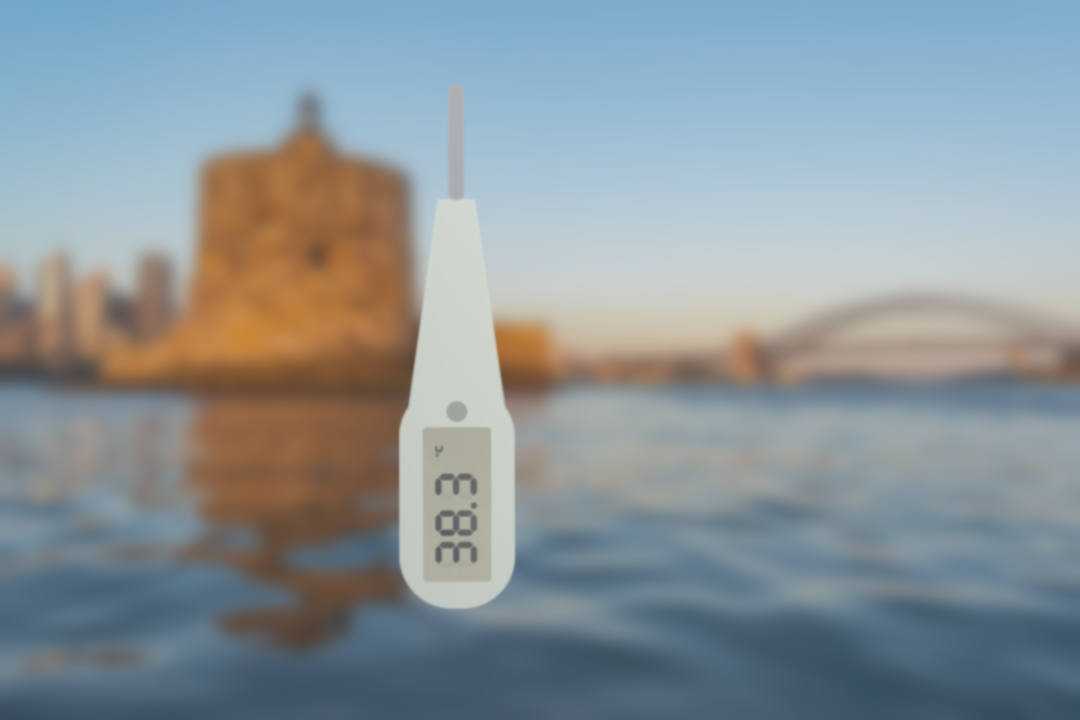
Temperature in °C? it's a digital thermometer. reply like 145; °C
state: 38.3; °C
